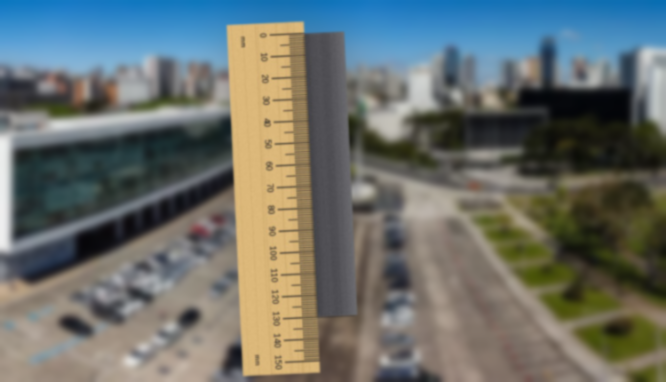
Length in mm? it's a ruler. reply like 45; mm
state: 130; mm
